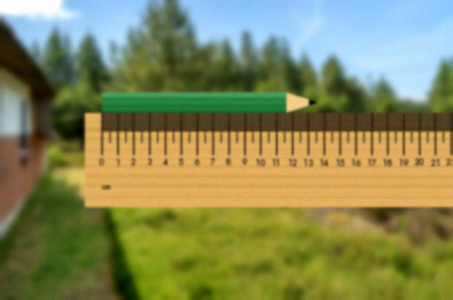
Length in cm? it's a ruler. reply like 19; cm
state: 13.5; cm
